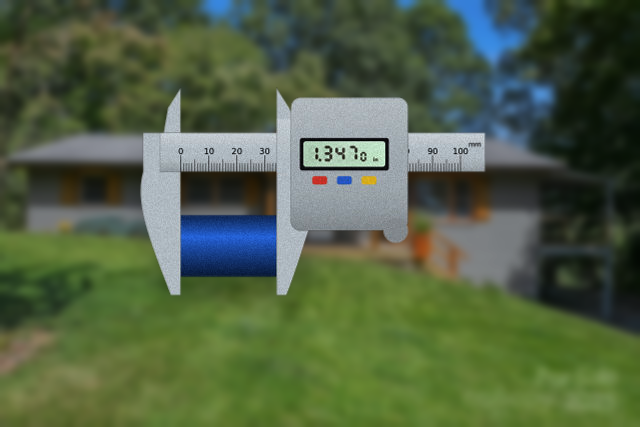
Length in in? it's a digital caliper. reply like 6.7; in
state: 1.3470; in
